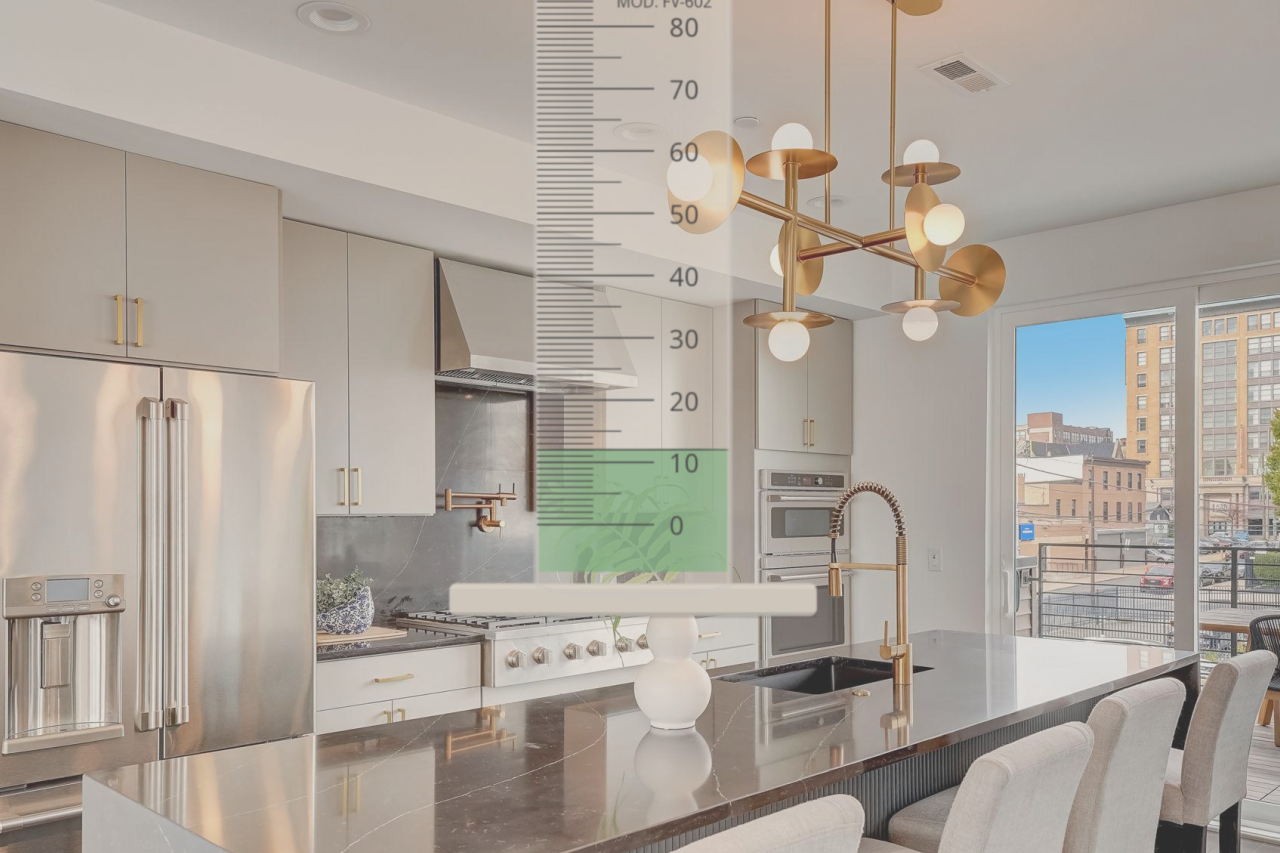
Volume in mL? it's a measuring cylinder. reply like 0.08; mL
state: 12; mL
